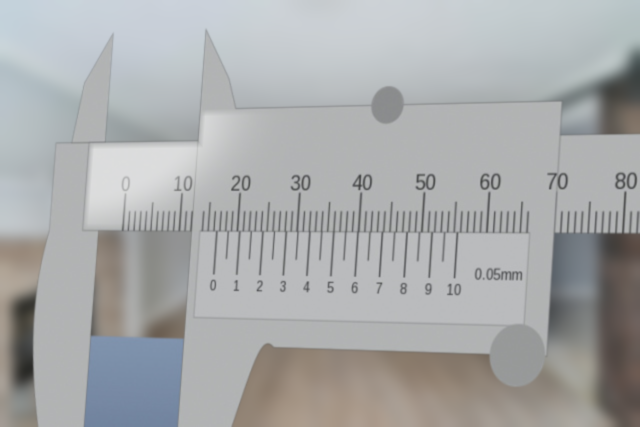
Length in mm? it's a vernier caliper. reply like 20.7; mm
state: 16.5; mm
